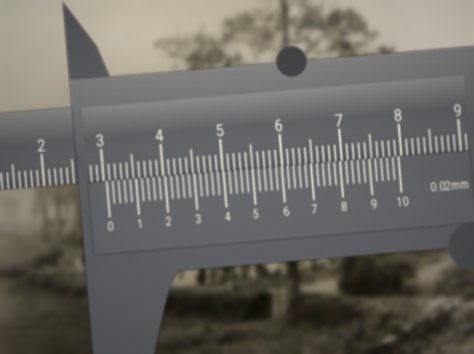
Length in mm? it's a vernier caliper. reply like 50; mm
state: 30.5; mm
